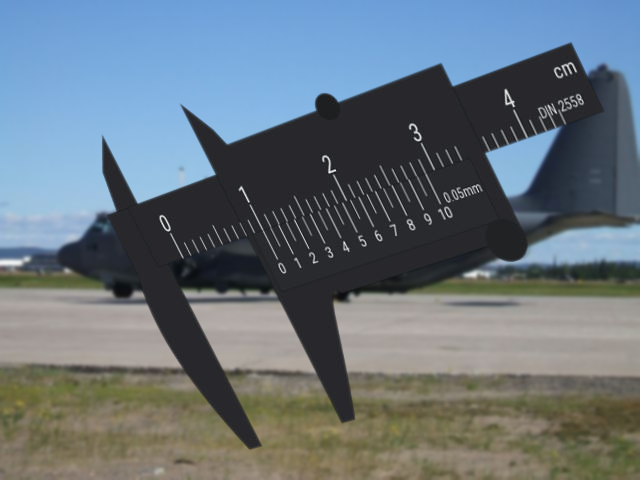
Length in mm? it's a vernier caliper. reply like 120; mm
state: 10.0; mm
